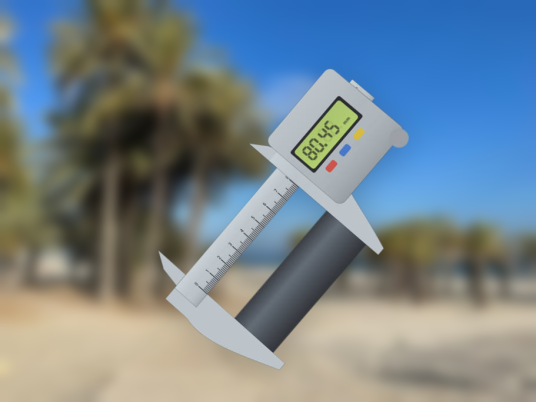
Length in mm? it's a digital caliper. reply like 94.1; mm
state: 80.45; mm
